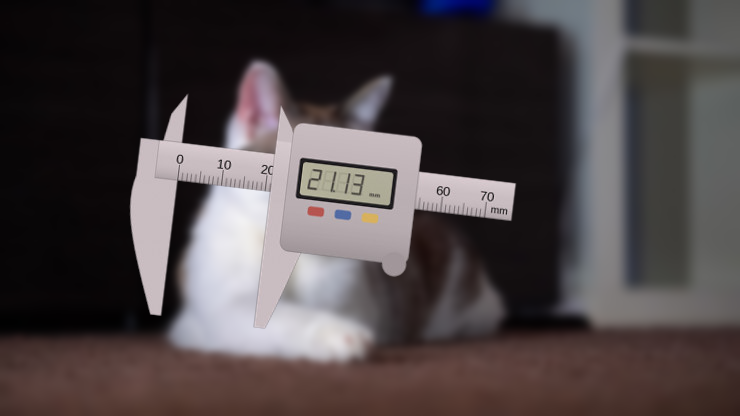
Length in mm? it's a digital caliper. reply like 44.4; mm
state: 21.13; mm
